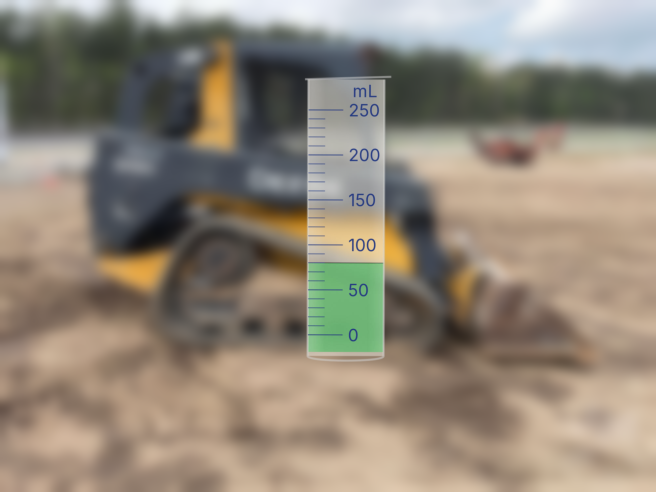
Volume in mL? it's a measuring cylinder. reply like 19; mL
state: 80; mL
